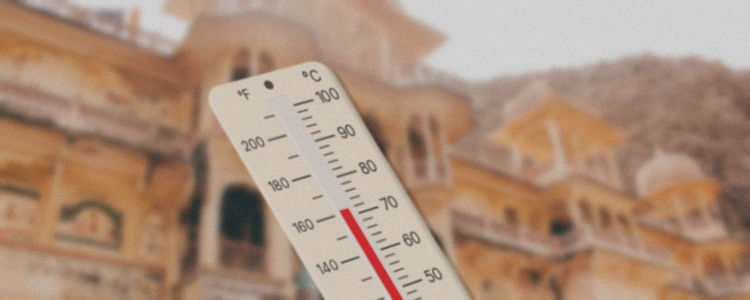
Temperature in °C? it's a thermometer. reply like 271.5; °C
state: 72; °C
